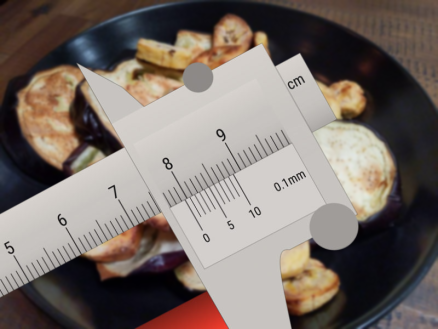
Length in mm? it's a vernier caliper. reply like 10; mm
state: 79.6; mm
